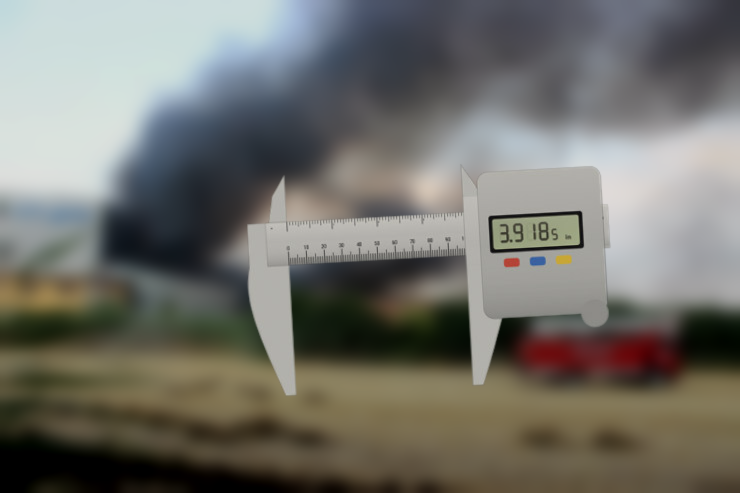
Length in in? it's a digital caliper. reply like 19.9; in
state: 3.9185; in
